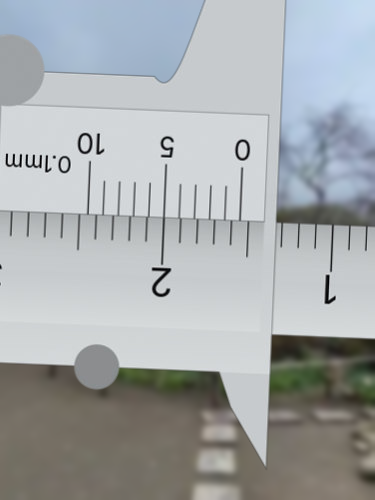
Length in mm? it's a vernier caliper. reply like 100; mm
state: 15.5; mm
